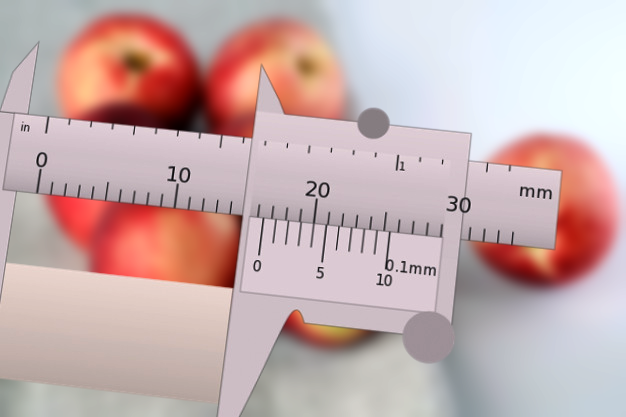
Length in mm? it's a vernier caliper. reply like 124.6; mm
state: 16.4; mm
